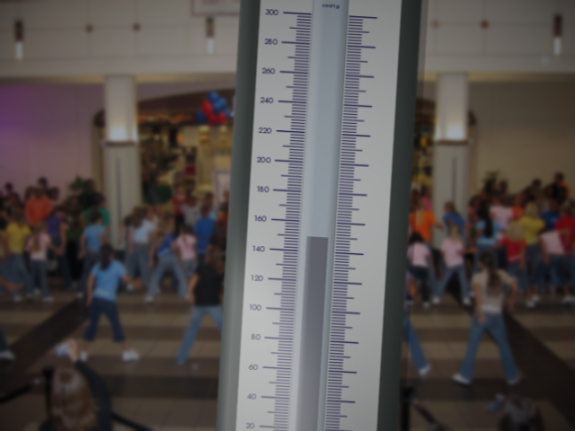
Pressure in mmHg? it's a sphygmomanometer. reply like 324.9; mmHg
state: 150; mmHg
